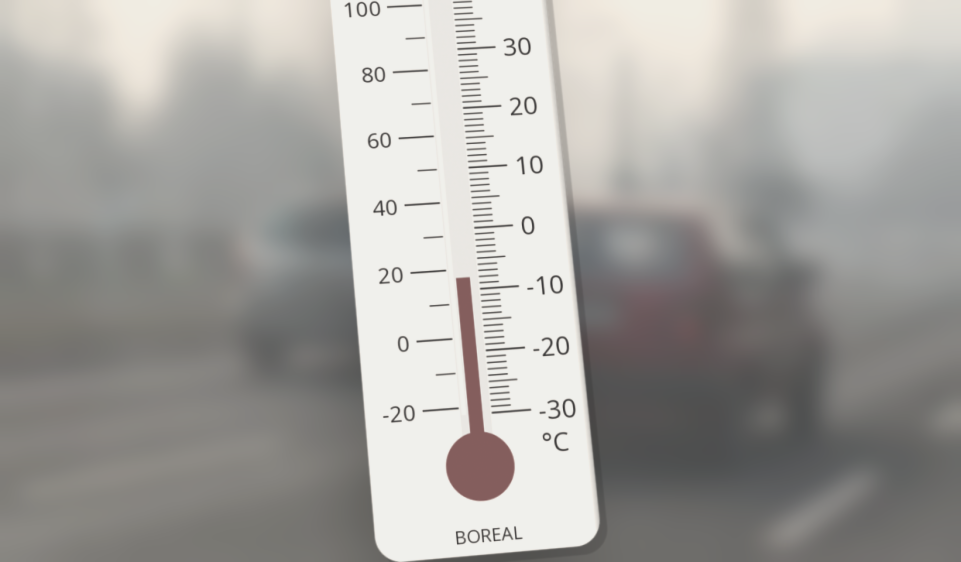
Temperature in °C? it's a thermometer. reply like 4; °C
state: -8; °C
